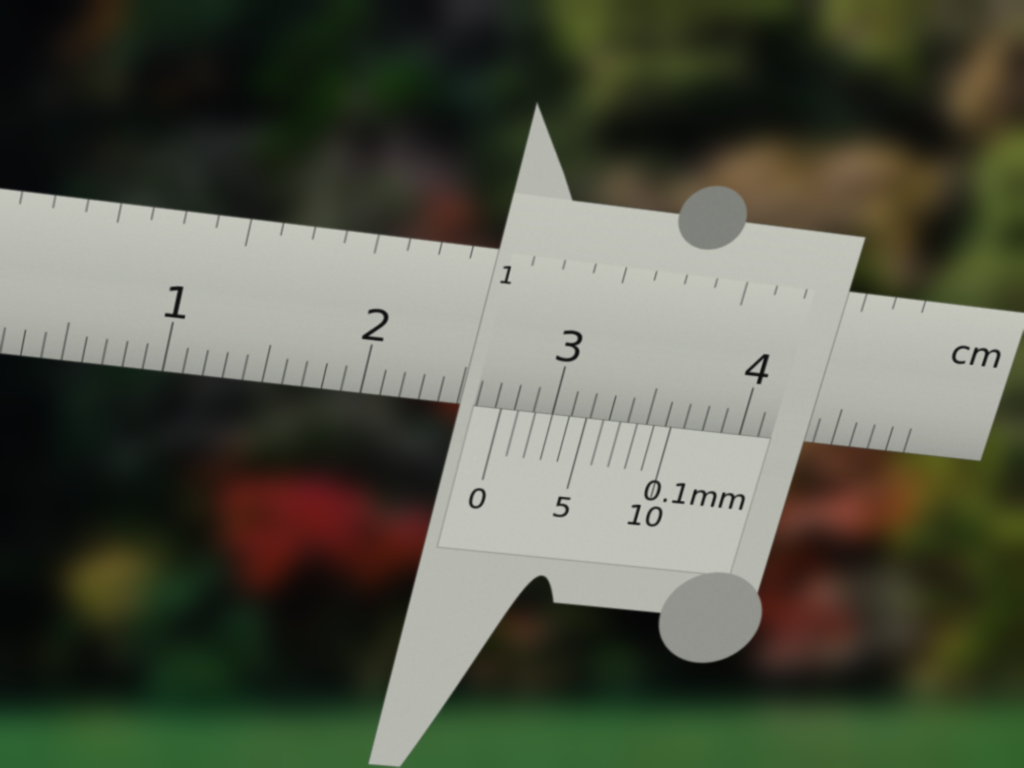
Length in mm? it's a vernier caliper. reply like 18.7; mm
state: 27.3; mm
